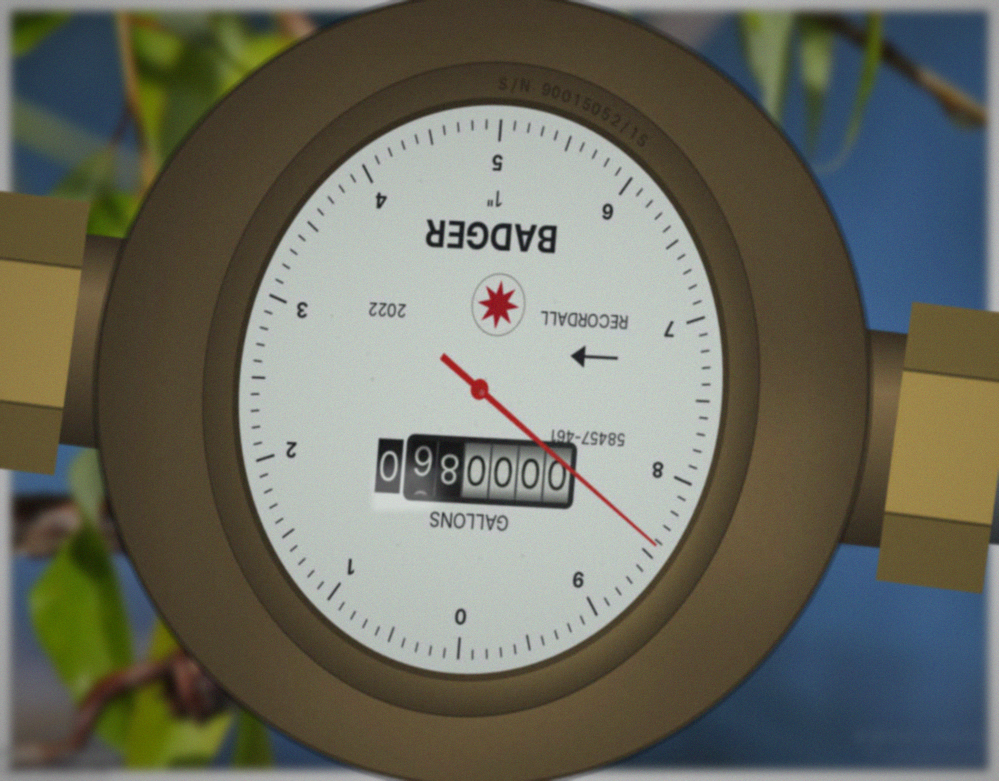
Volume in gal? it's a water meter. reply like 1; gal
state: 858.4; gal
